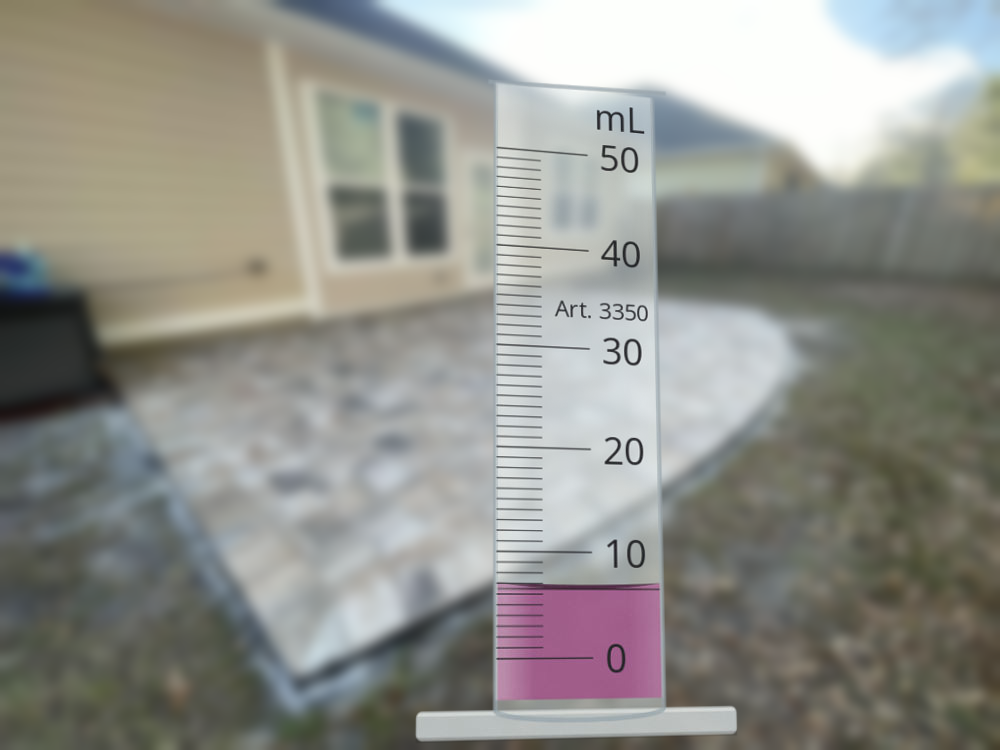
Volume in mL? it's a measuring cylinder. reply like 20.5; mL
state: 6.5; mL
